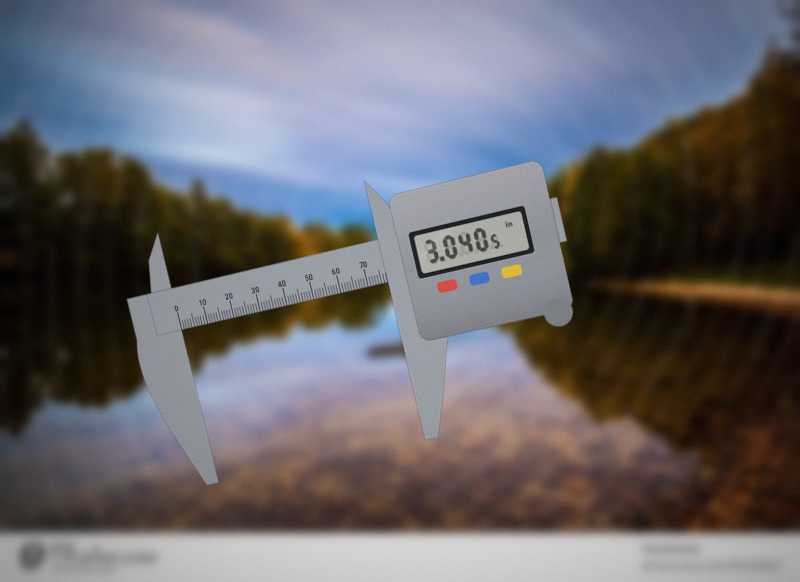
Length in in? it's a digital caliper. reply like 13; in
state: 3.0405; in
